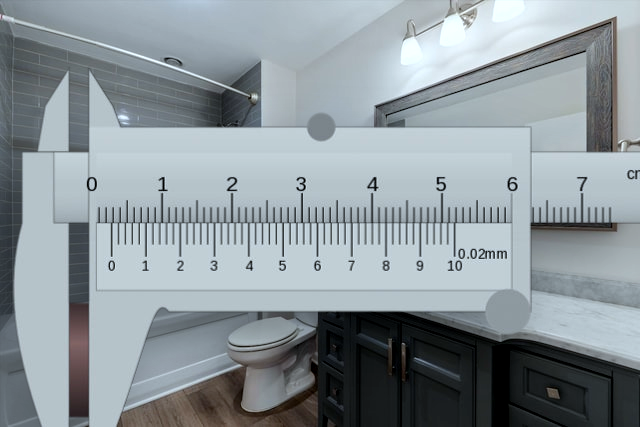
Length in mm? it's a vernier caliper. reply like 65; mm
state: 2.8; mm
